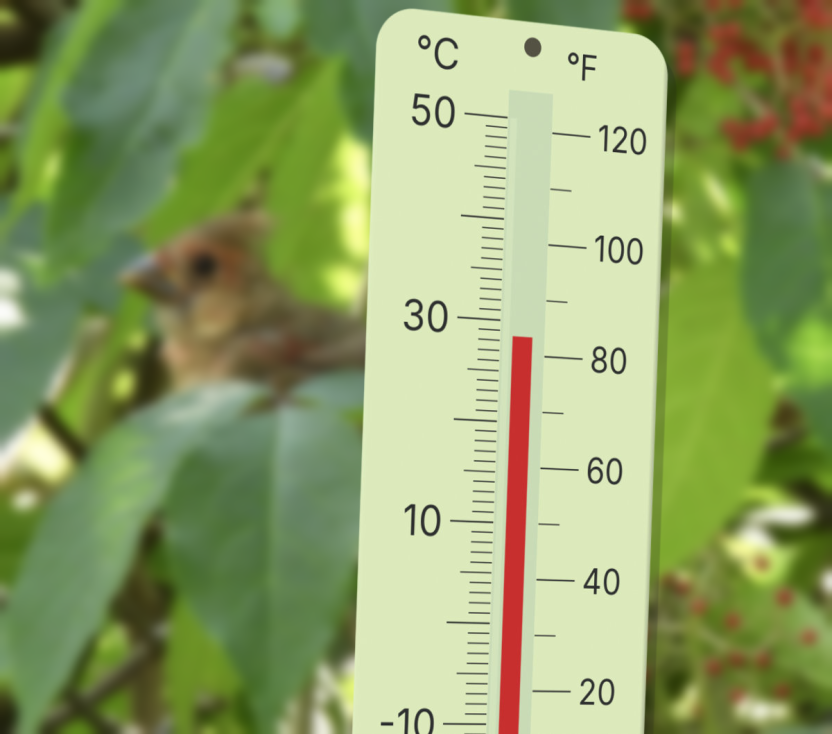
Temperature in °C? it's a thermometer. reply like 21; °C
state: 28.5; °C
